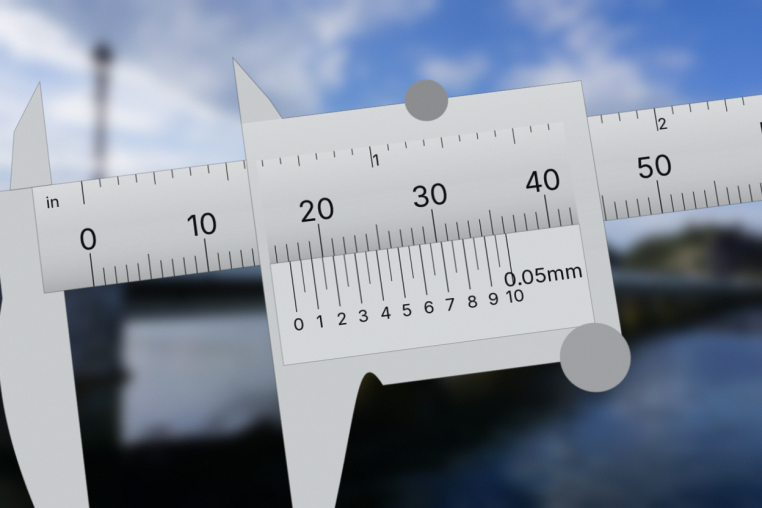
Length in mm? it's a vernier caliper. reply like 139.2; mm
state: 17.1; mm
